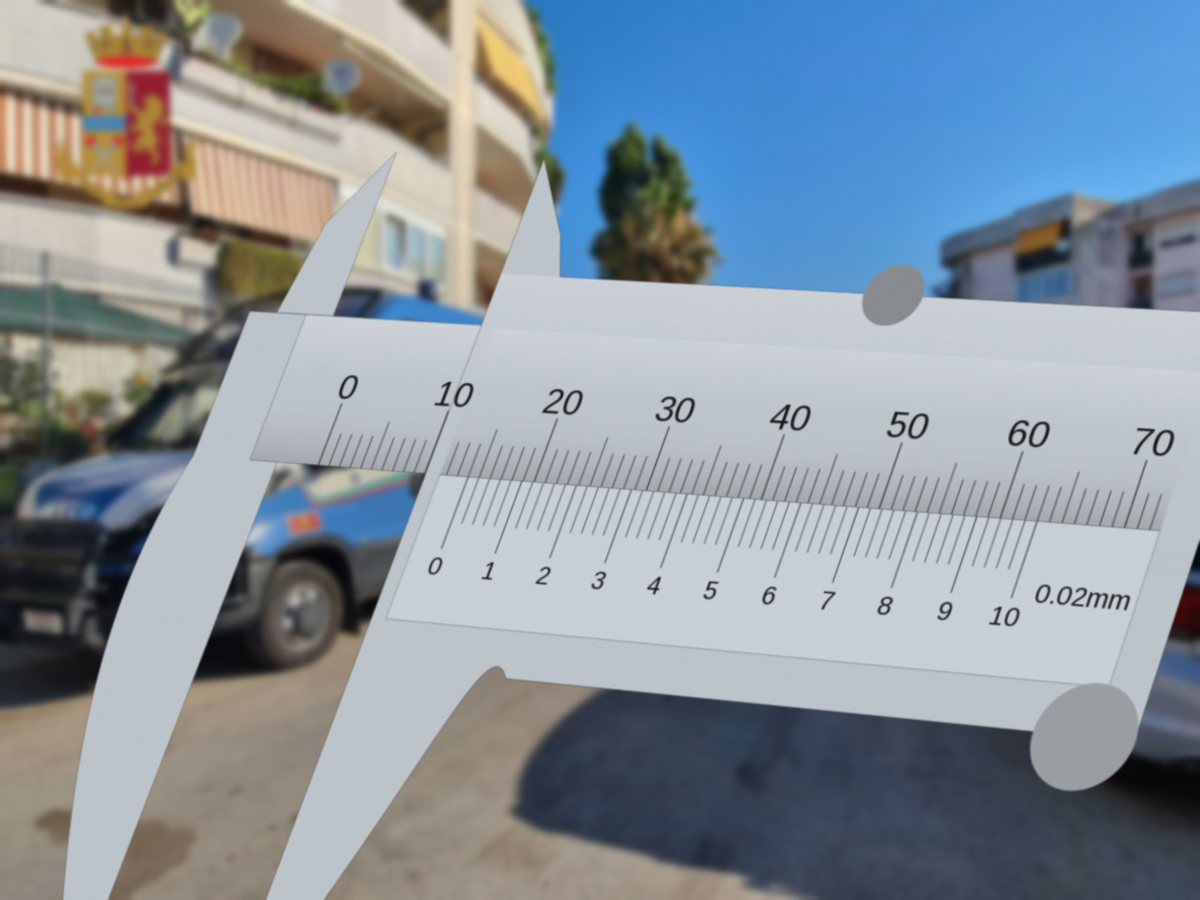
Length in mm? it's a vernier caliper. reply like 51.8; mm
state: 14.0; mm
